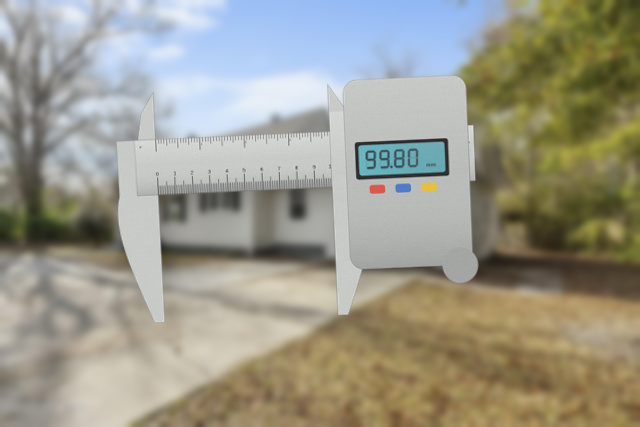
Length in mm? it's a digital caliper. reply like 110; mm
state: 99.80; mm
